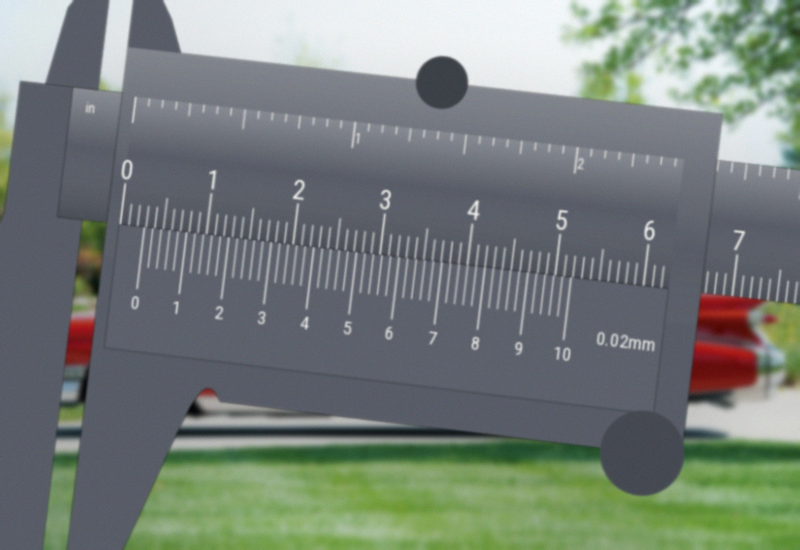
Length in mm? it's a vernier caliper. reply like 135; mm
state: 2.8; mm
